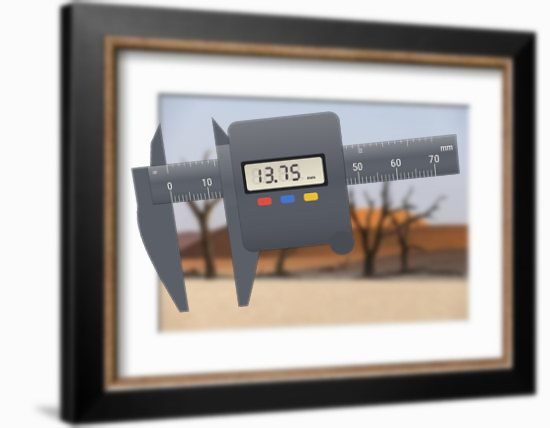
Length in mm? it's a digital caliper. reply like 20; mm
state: 13.75; mm
